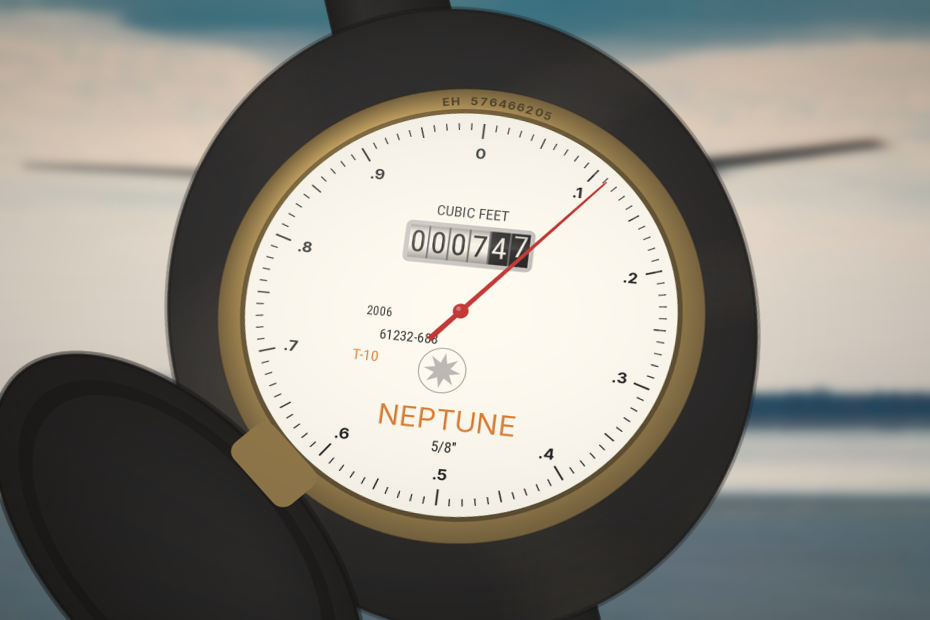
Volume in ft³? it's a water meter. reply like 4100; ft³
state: 747.11; ft³
